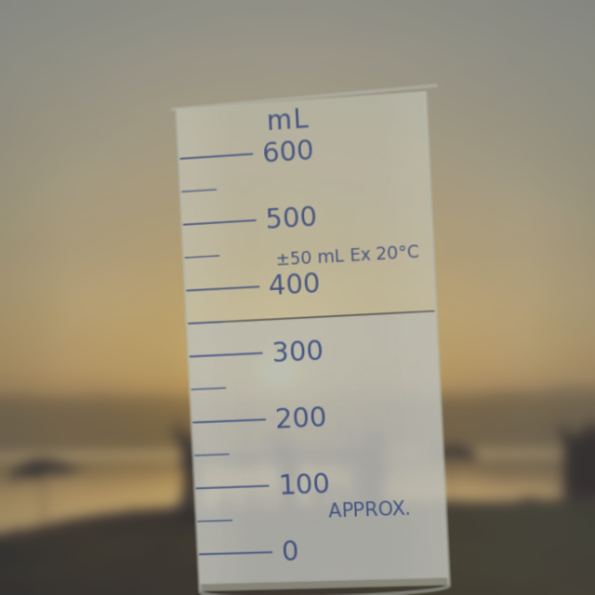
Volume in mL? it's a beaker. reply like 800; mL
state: 350; mL
